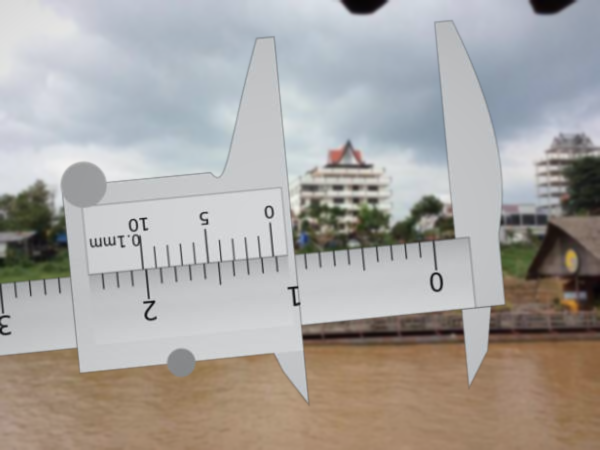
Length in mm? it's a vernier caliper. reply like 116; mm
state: 11.2; mm
